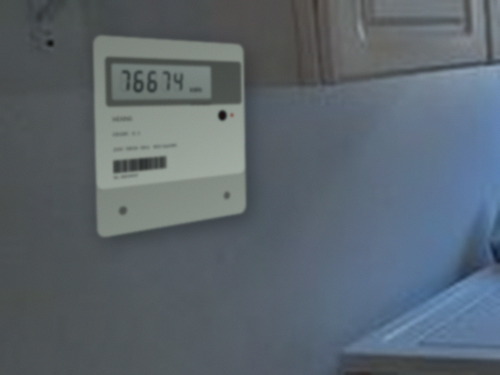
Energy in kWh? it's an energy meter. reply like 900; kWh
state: 76674; kWh
